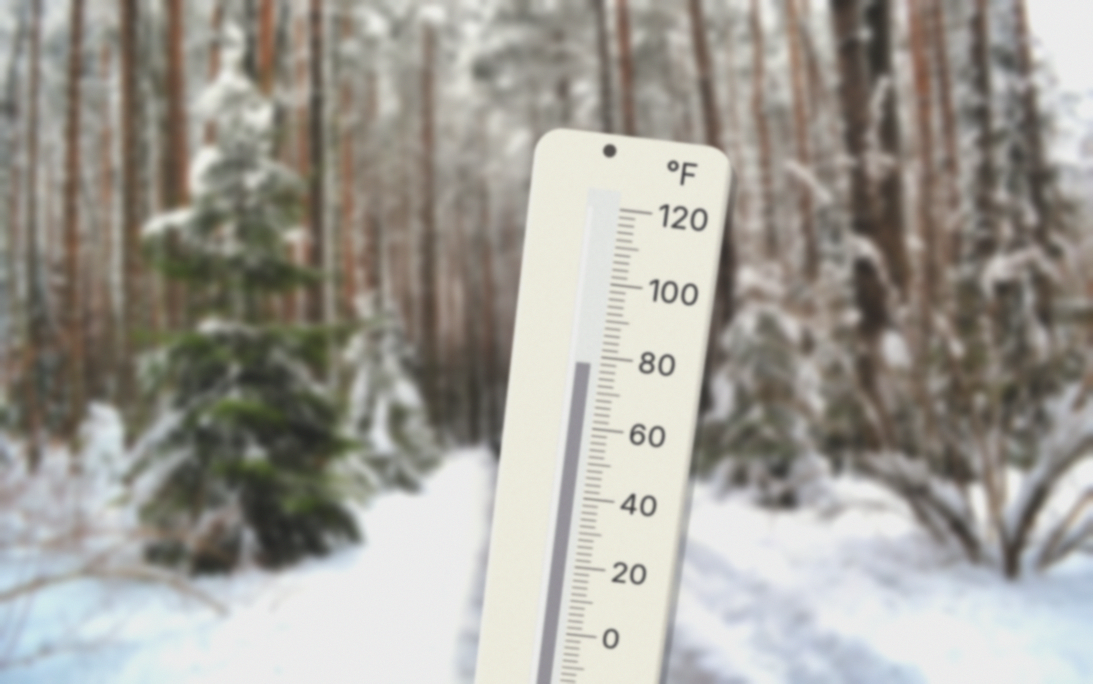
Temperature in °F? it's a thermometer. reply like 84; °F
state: 78; °F
